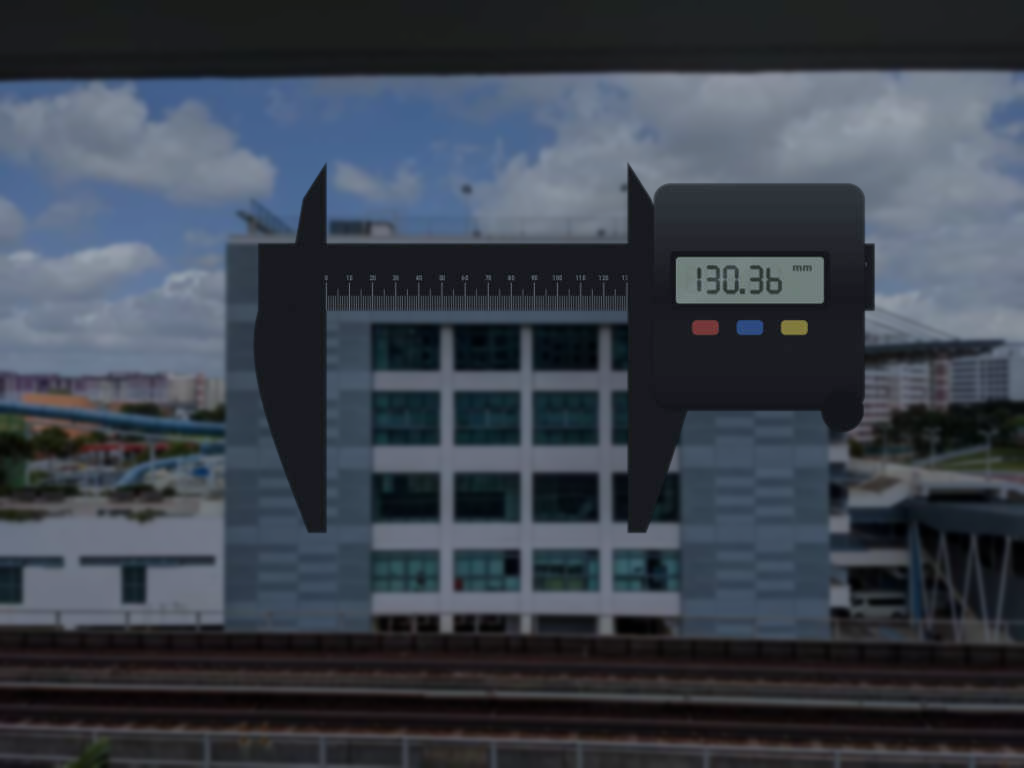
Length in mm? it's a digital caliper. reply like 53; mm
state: 130.36; mm
